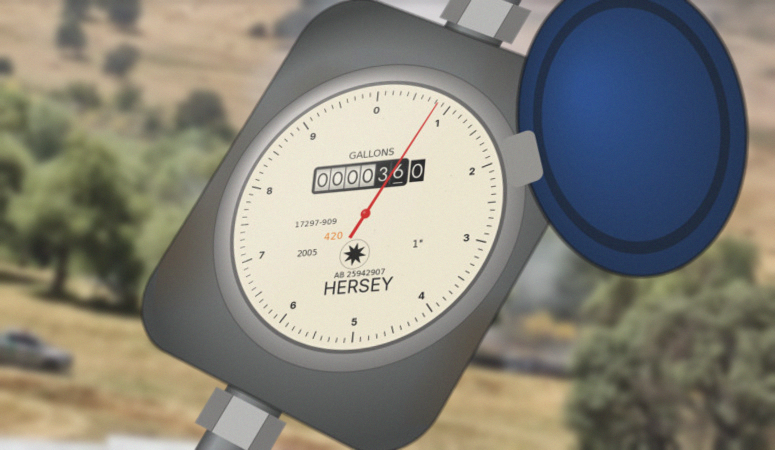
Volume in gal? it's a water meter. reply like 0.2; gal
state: 360.8; gal
